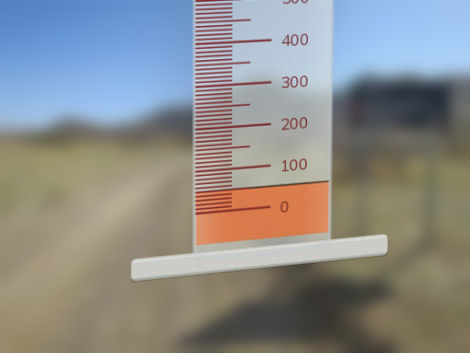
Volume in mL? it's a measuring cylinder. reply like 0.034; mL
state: 50; mL
